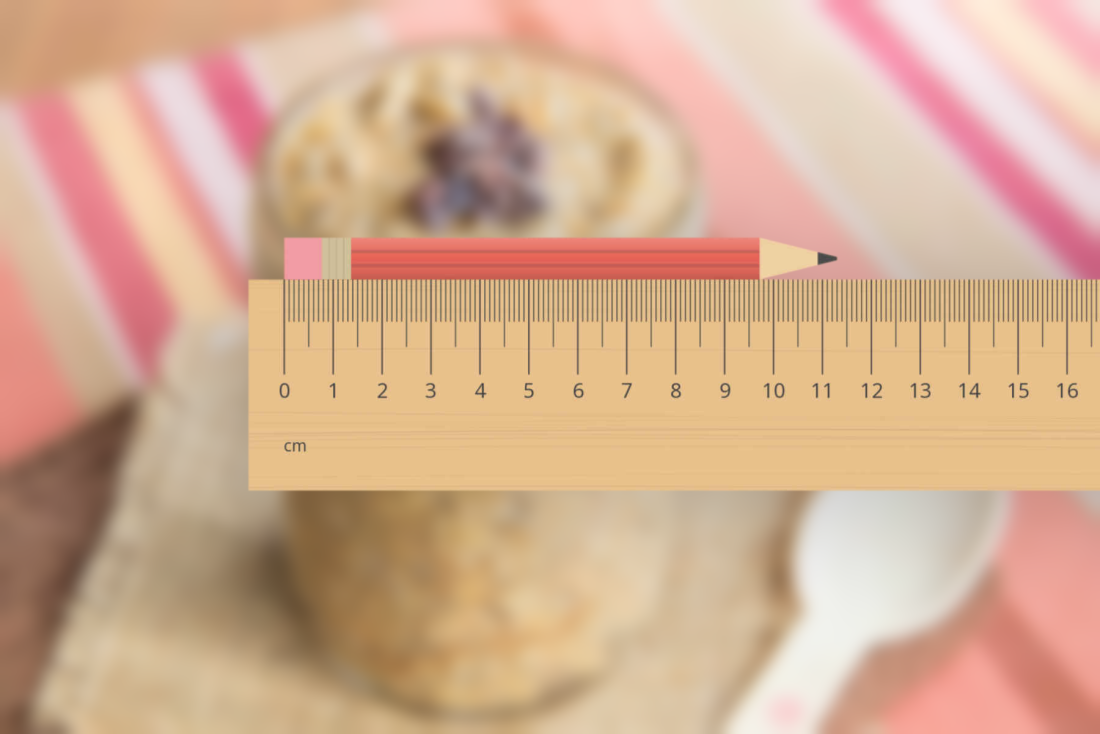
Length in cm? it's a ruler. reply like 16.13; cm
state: 11.3; cm
